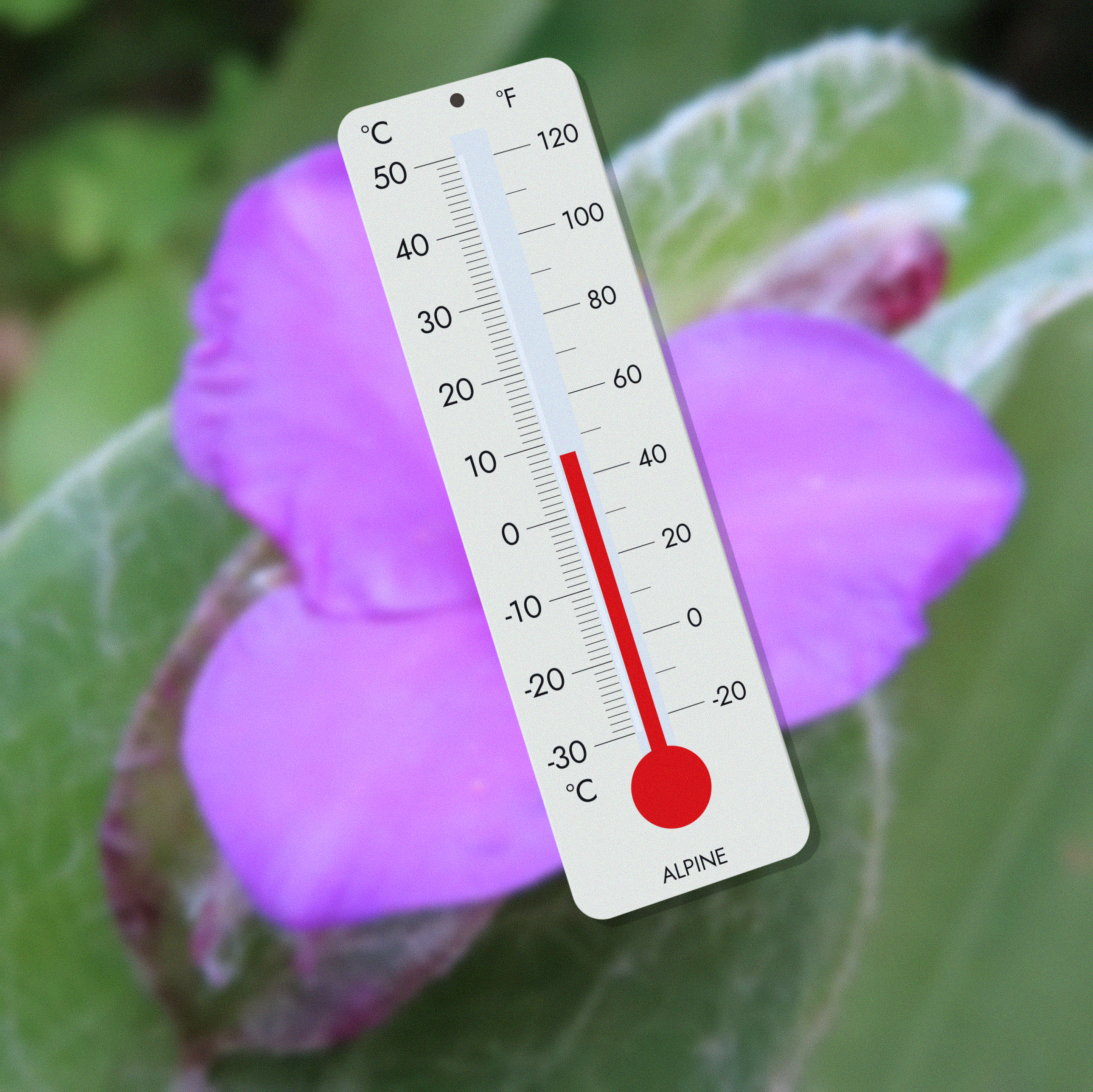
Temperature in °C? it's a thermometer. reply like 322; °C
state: 8; °C
